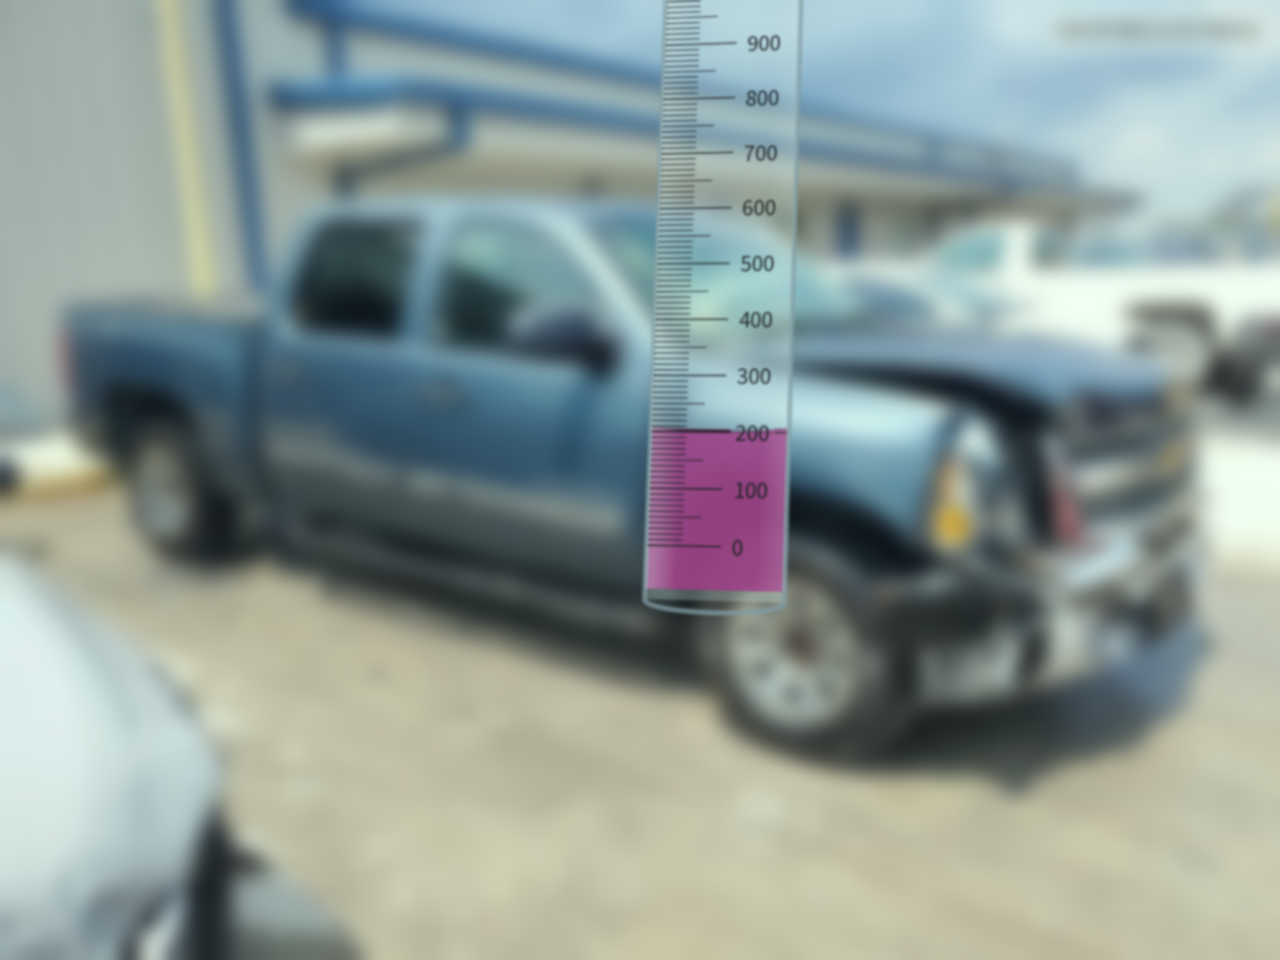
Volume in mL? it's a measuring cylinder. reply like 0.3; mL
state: 200; mL
